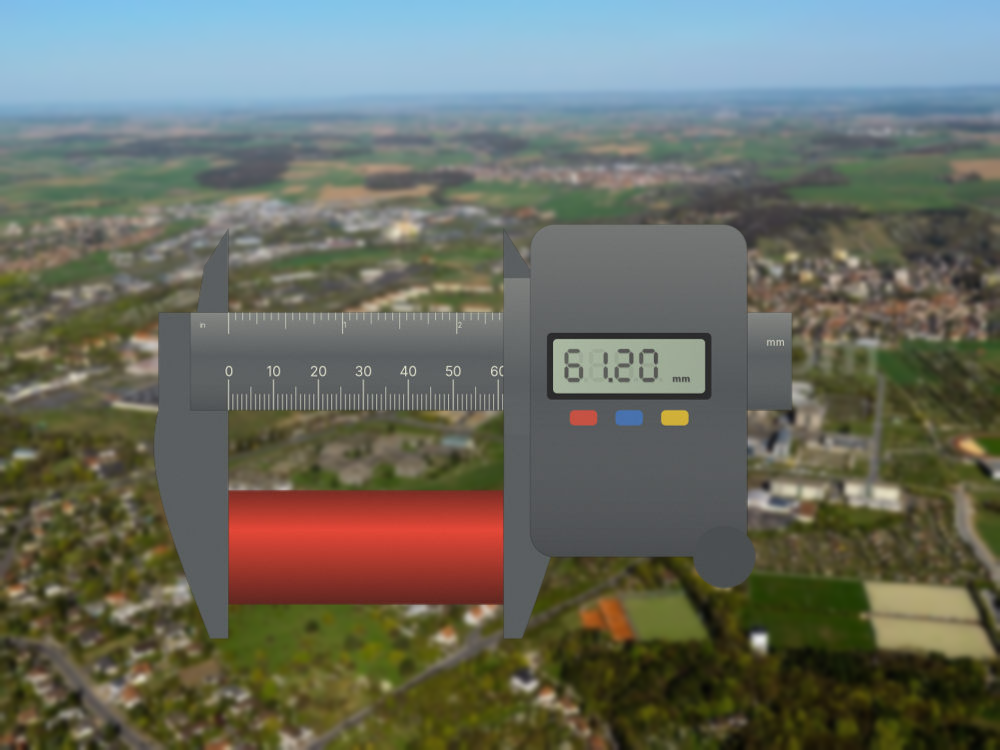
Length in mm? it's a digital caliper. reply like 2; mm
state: 61.20; mm
